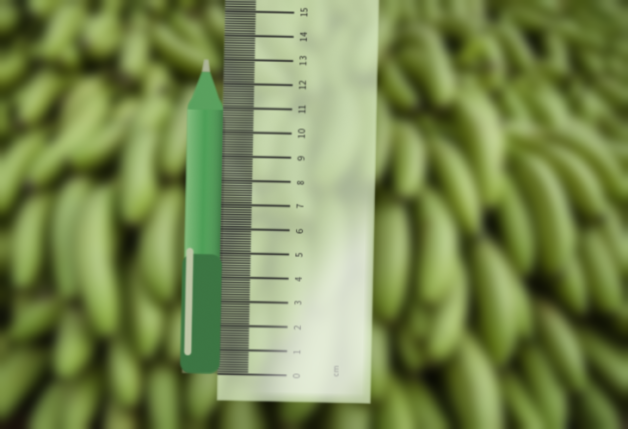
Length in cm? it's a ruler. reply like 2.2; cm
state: 13; cm
